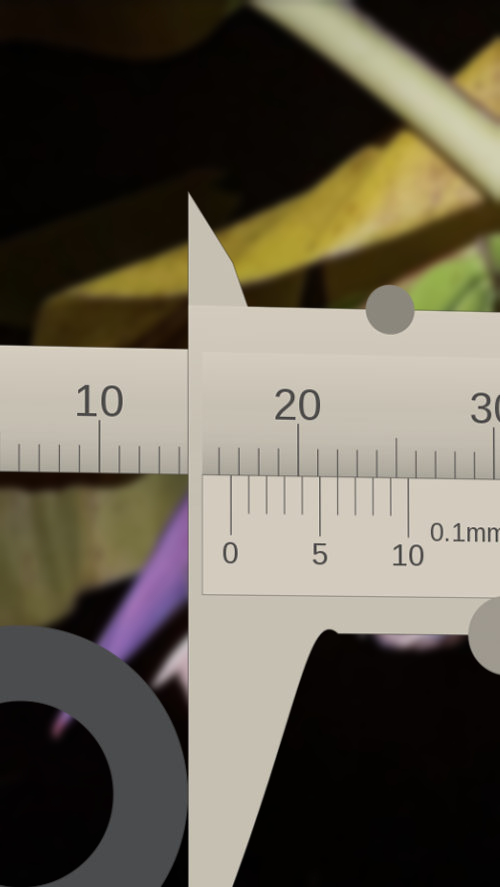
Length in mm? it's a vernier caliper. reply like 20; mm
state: 16.6; mm
